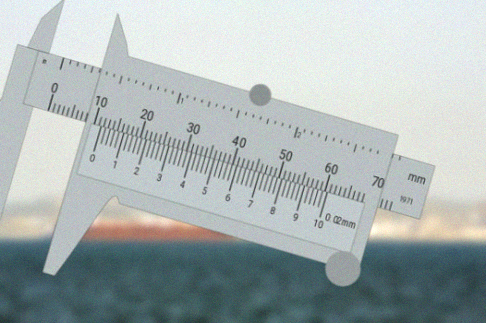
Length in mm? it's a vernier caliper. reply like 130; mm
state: 11.5; mm
